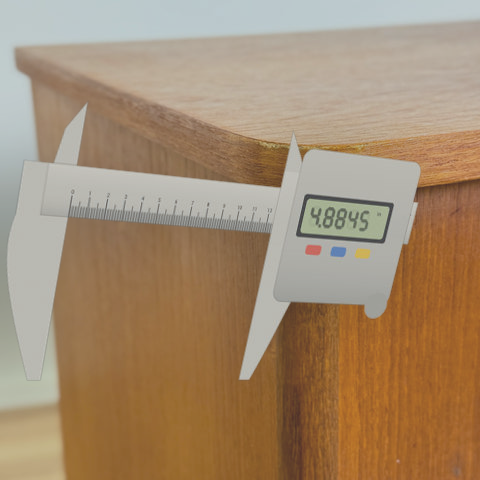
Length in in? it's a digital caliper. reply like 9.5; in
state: 4.8845; in
